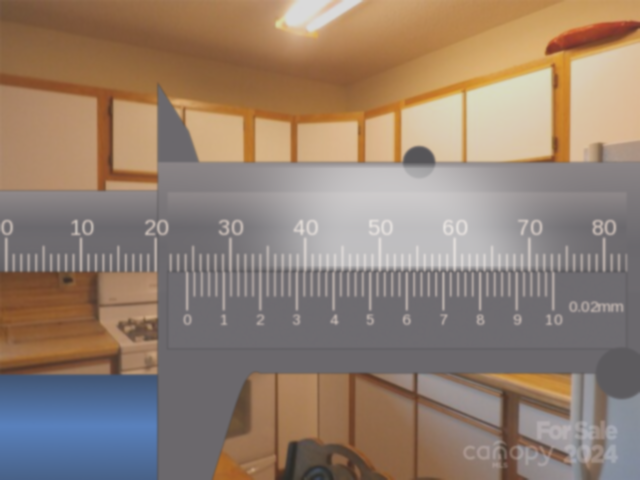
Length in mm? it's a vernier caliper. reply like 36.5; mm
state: 24.2; mm
